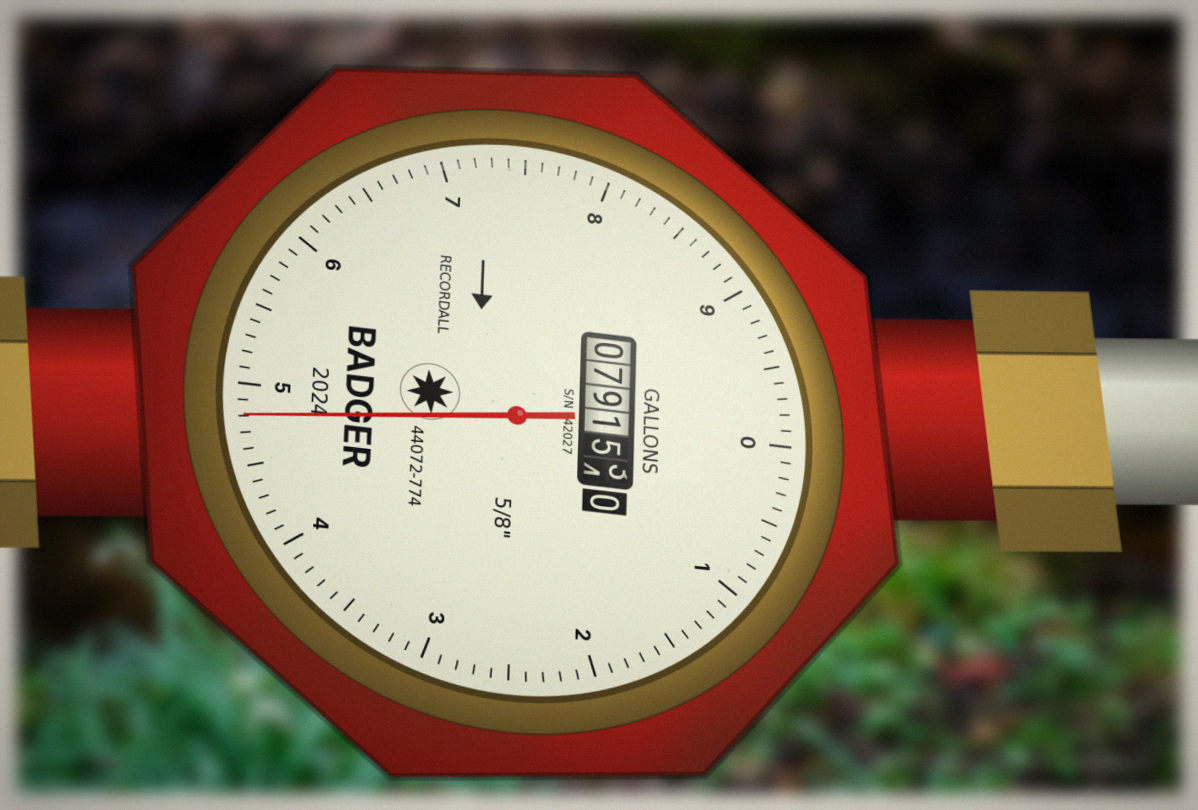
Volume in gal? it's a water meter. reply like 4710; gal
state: 791534.8; gal
